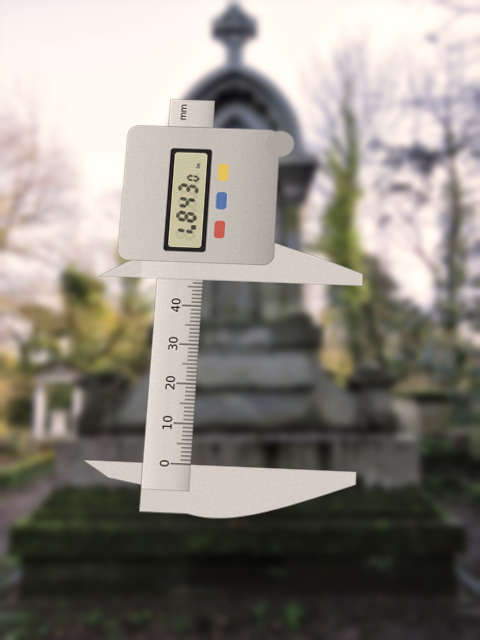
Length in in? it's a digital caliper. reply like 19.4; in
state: 1.8430; in
